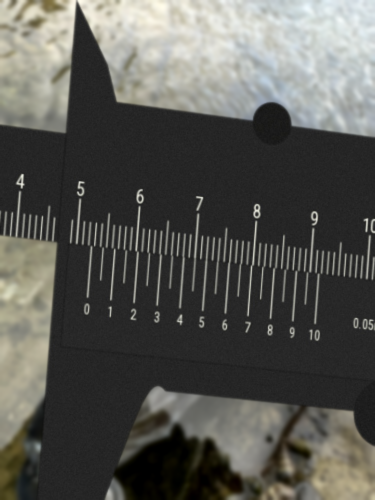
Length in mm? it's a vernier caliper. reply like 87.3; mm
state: 52.5; mm
